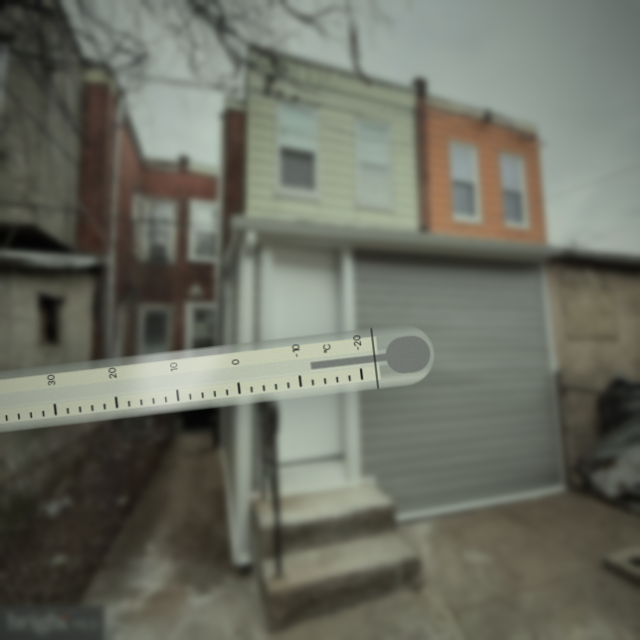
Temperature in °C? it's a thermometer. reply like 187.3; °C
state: -12; °C
